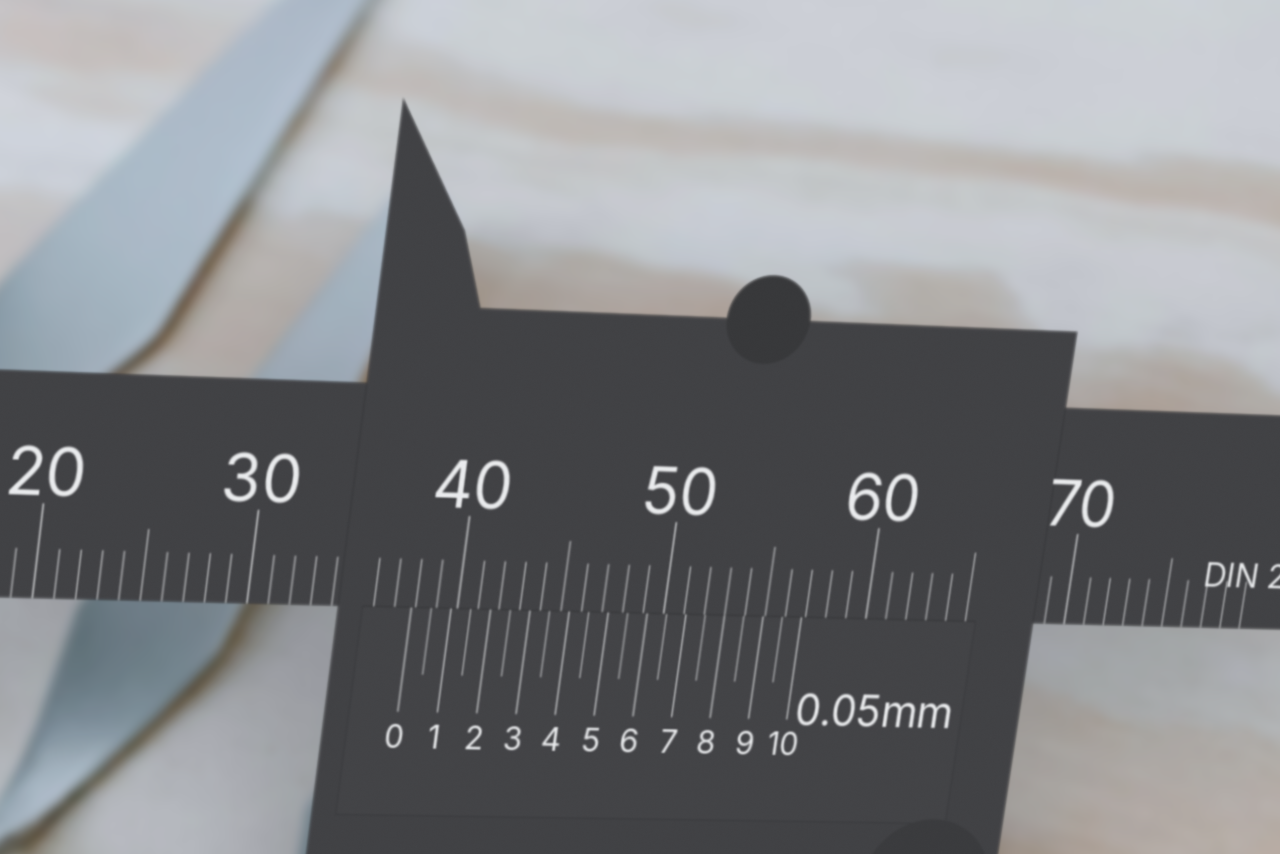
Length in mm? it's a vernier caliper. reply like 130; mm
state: 37.8; mm
